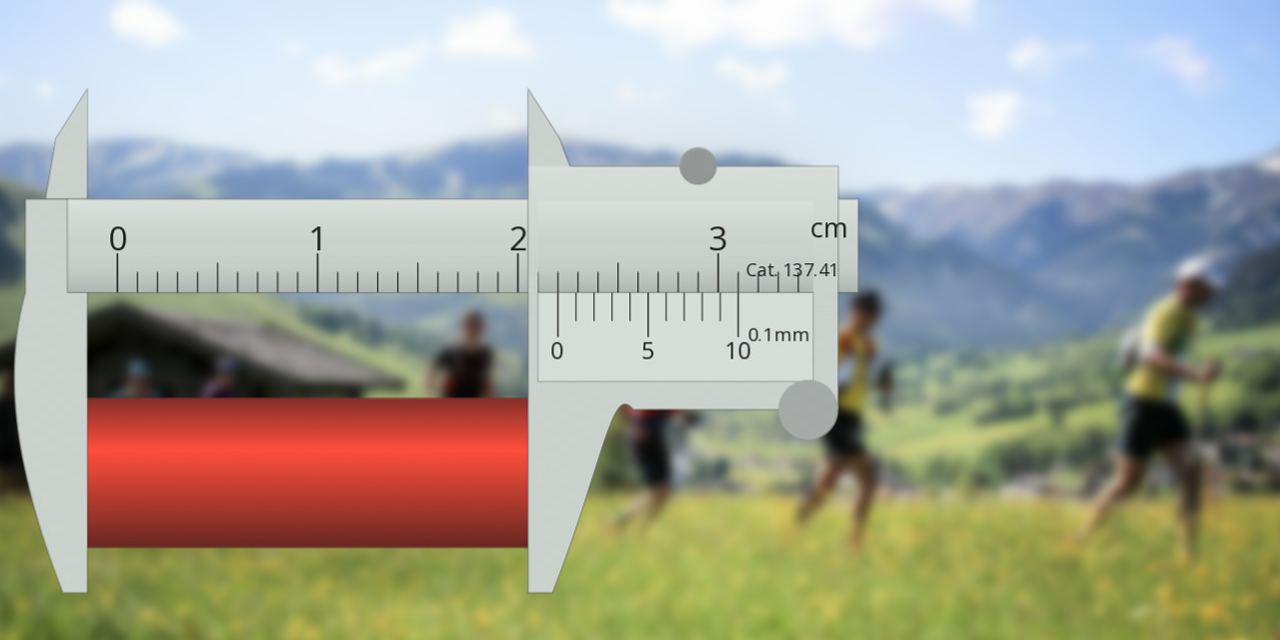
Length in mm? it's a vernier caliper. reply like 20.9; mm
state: 22.0; mm
